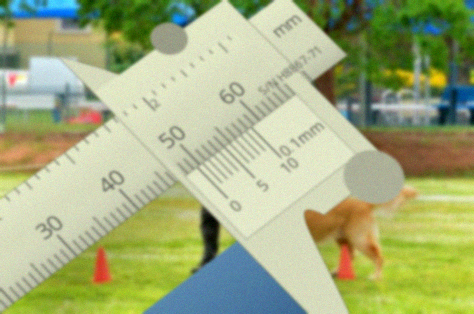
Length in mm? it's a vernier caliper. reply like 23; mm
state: 49.5; mm
